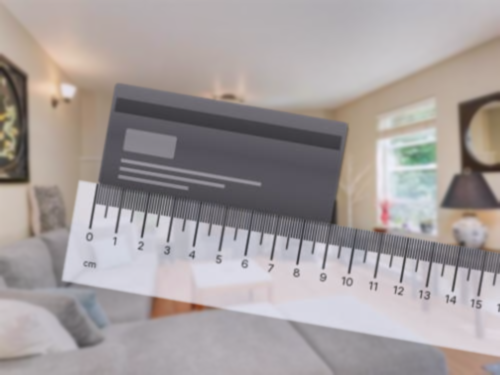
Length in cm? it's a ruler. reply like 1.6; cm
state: 9; cm
